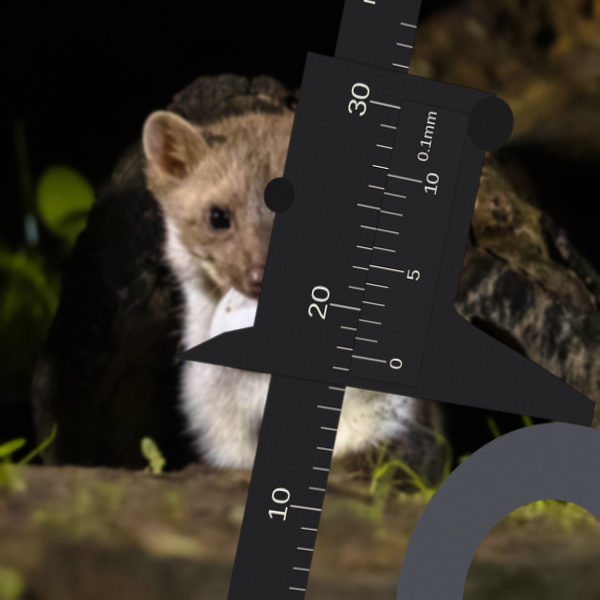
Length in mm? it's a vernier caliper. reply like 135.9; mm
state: 17.7; mm
